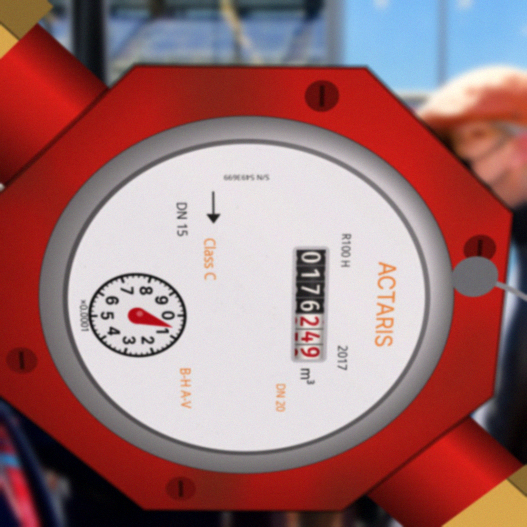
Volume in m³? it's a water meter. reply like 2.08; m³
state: 176.2490; m³
